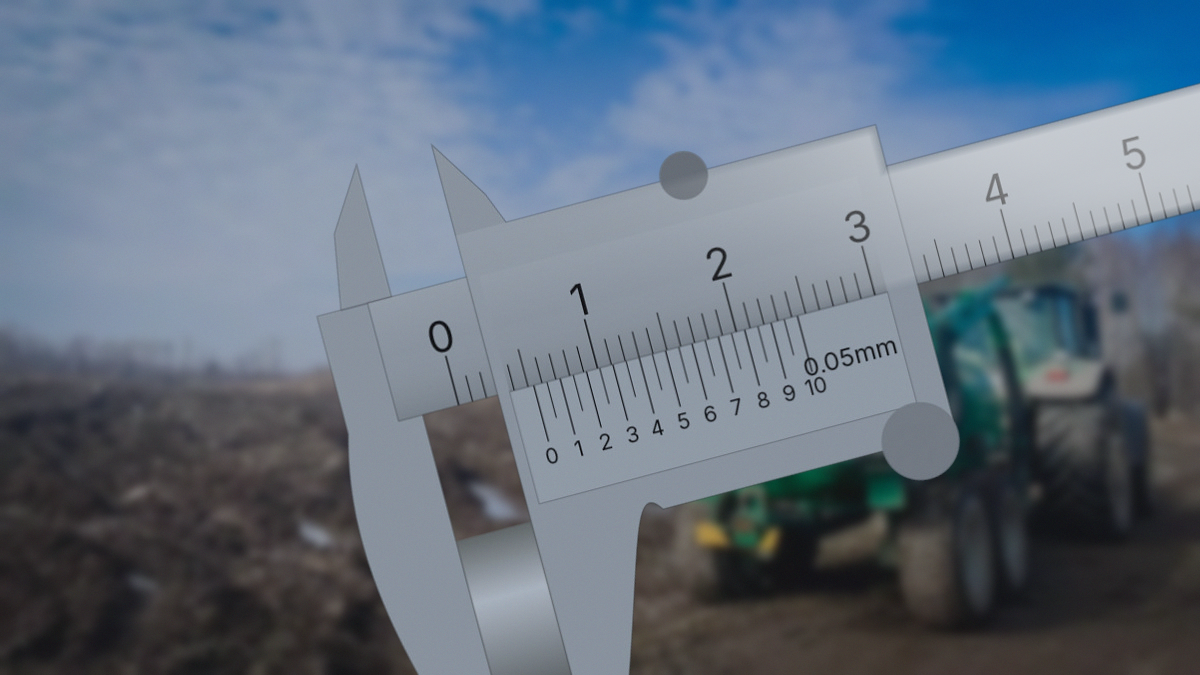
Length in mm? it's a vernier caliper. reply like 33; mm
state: 5.4; mm
